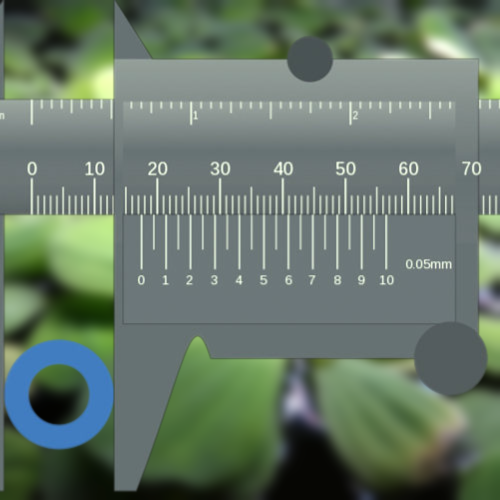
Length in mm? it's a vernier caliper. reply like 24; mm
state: 17.5; mm
